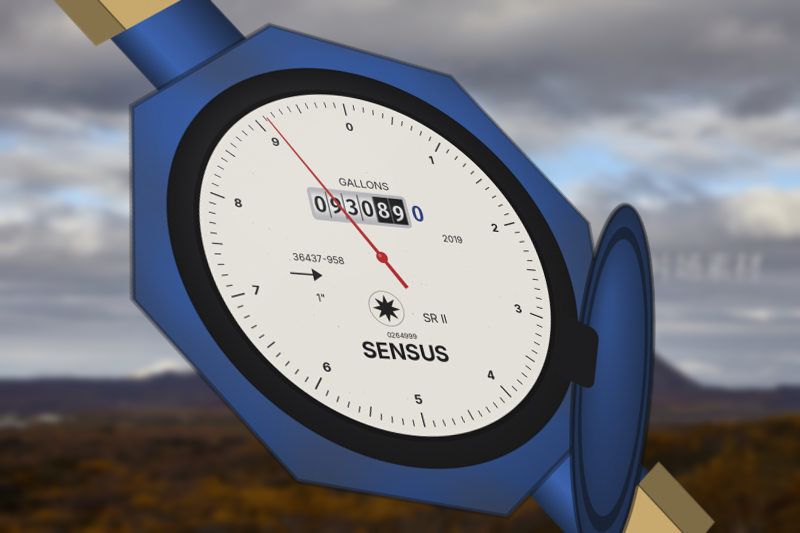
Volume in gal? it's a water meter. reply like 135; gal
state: 930889.1; gal
